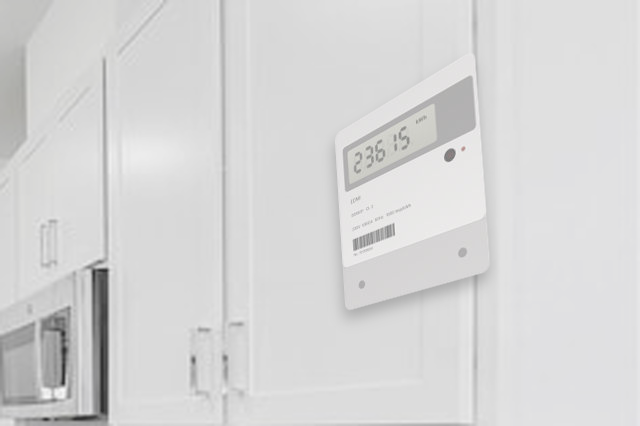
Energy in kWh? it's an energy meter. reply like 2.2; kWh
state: 23615; kWh
